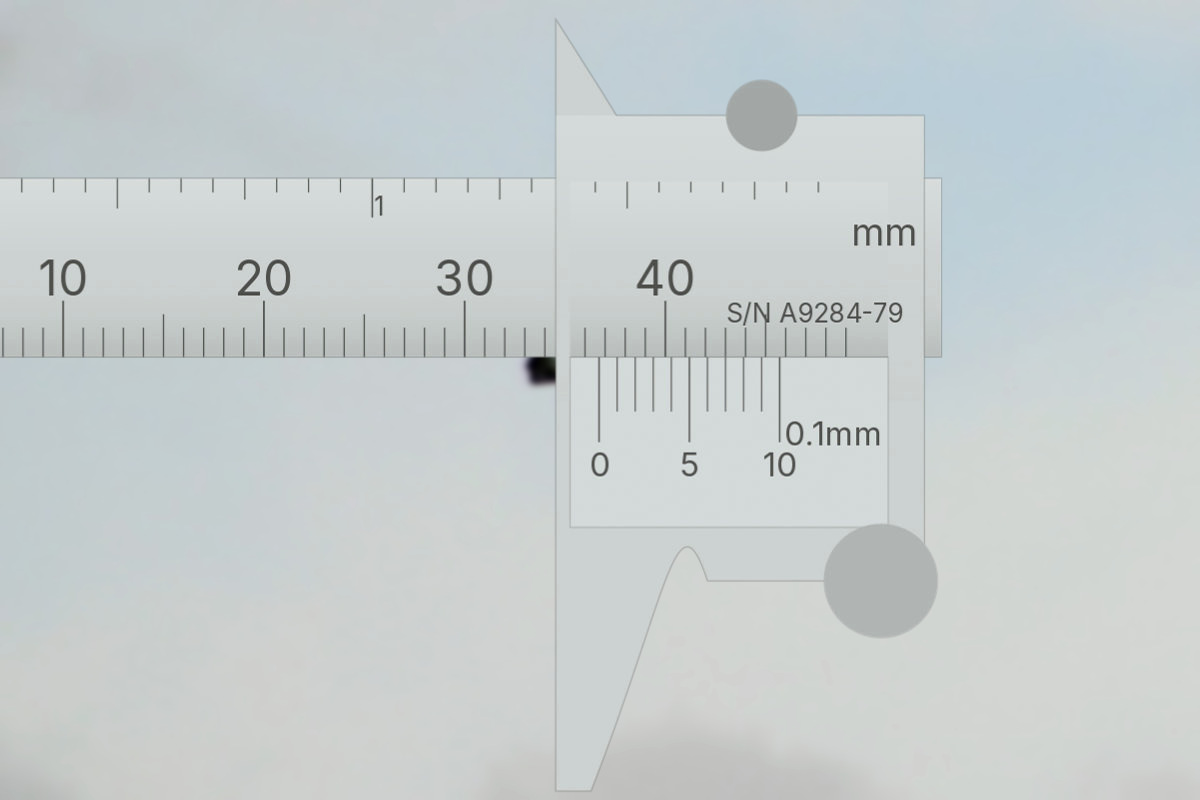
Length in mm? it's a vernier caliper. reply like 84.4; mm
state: 36.7; mm
